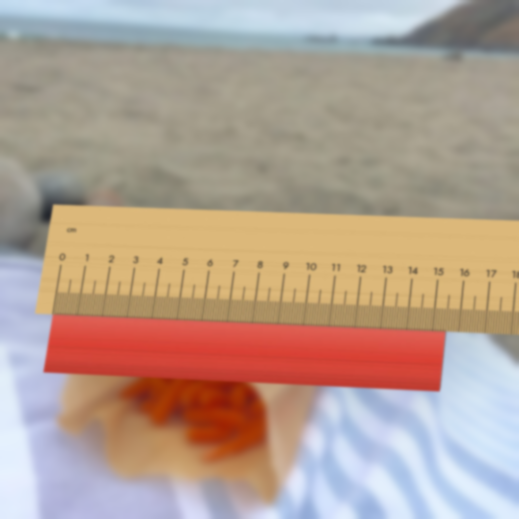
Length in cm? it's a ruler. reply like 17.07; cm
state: 15.5; cm
